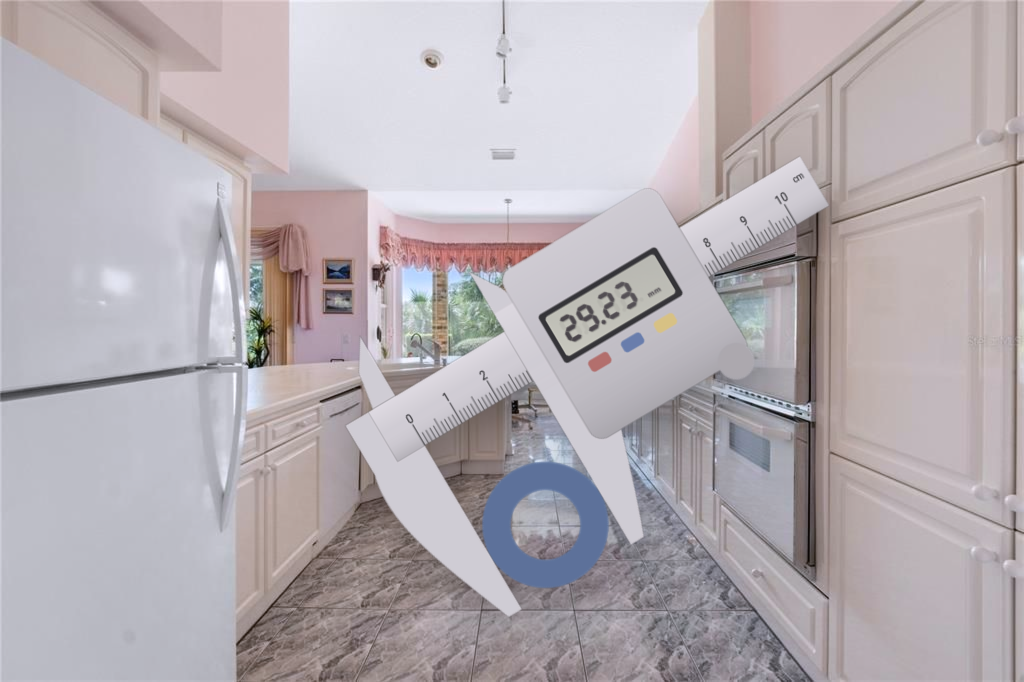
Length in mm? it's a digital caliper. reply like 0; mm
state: 29.23; mm
